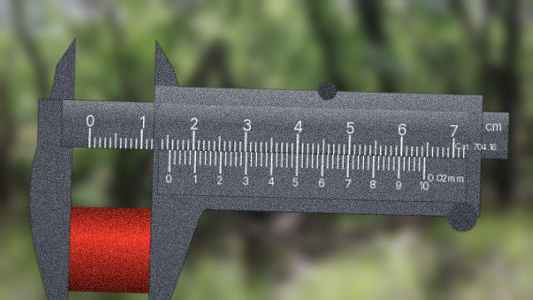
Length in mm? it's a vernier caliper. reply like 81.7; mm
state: 15.5; mm
